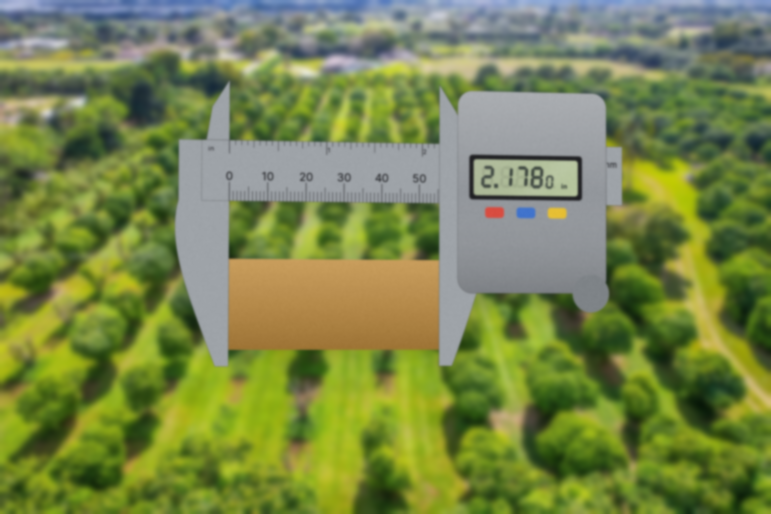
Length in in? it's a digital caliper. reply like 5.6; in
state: 2.1780; in
